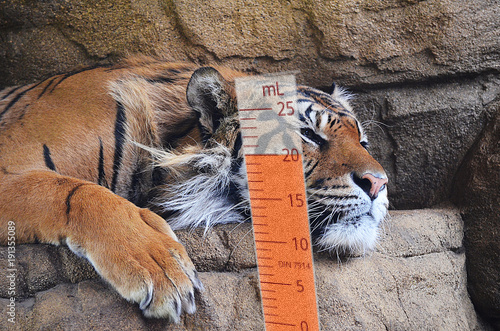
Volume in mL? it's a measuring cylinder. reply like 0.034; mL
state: 20; mL
